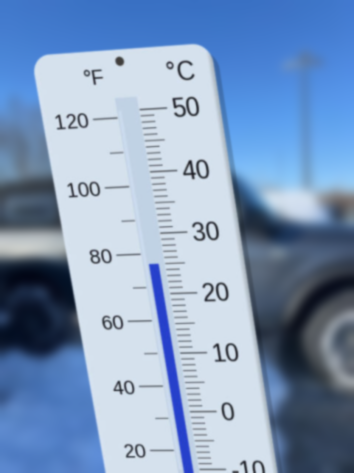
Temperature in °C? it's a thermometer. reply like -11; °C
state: 25; °C
